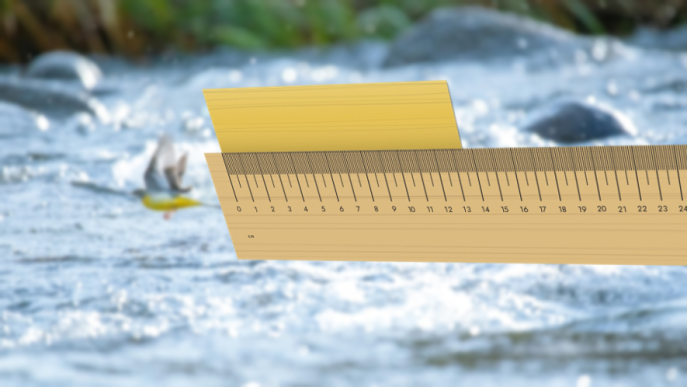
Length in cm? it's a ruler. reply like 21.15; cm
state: 13.5; cm
